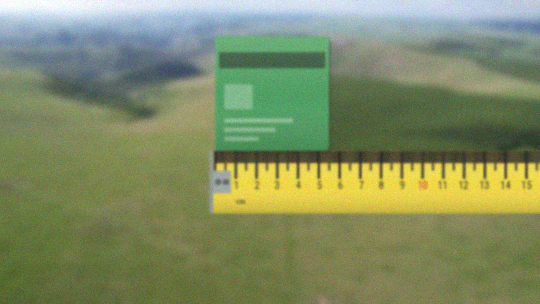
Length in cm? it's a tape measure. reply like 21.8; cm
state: 5.5; cm
